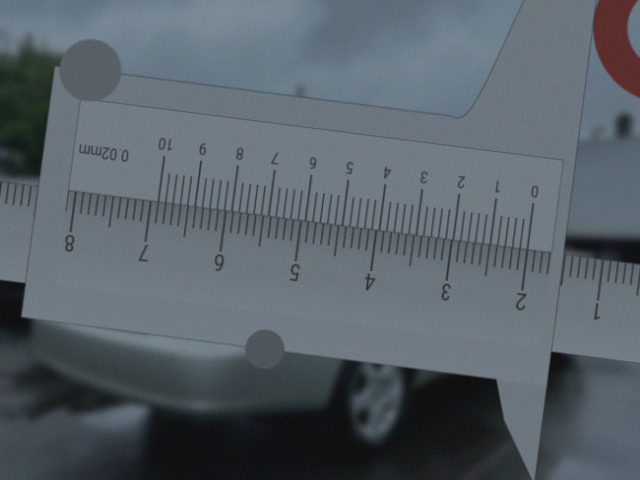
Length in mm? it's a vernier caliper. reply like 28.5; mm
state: 20.0; mm
